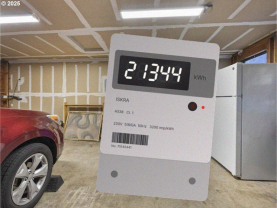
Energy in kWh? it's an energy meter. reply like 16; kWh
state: 21344; kWh
